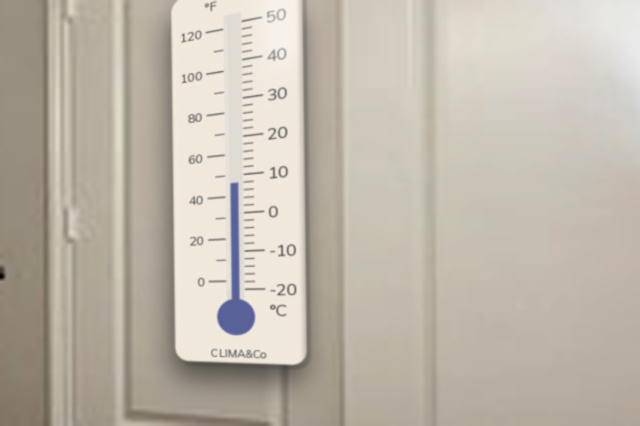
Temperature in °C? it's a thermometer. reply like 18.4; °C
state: 8; °C
